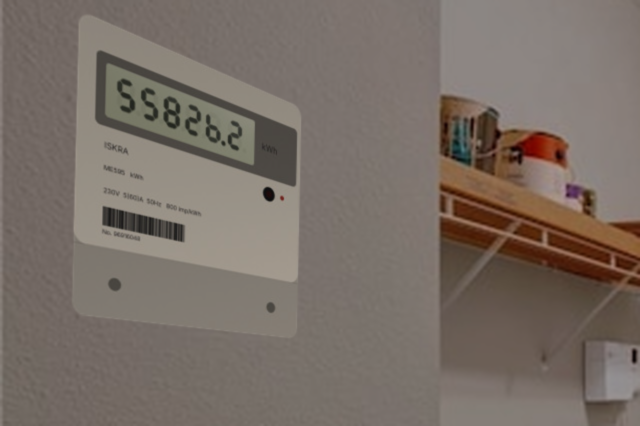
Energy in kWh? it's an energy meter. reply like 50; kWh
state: 55826.2; kWh
